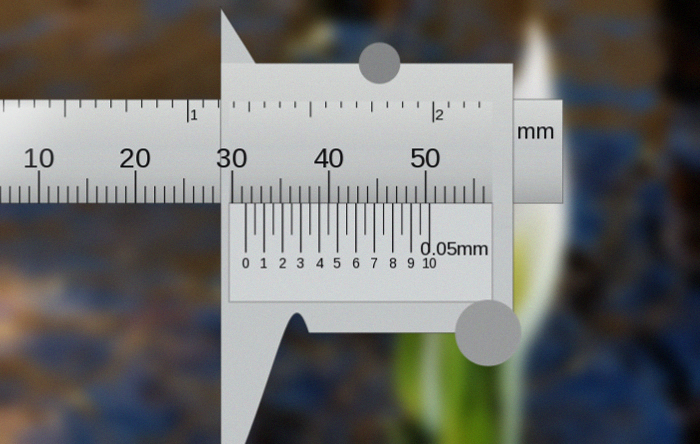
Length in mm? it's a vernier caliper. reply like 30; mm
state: 31.4; mm
